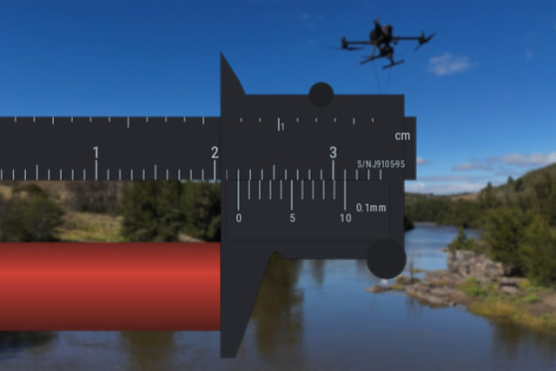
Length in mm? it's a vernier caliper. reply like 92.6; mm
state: 22.0; mm
